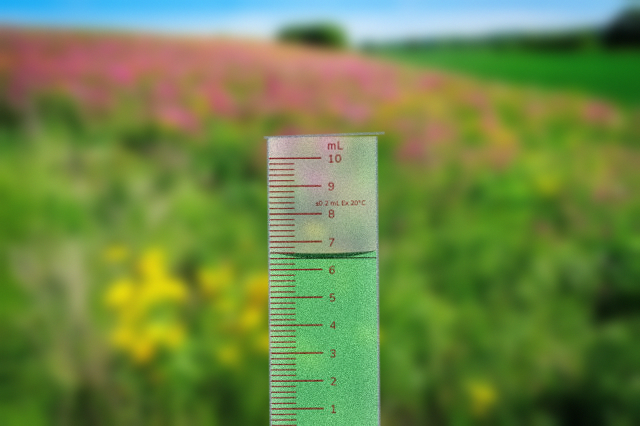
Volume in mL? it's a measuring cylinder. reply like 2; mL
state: 6.4; mL
